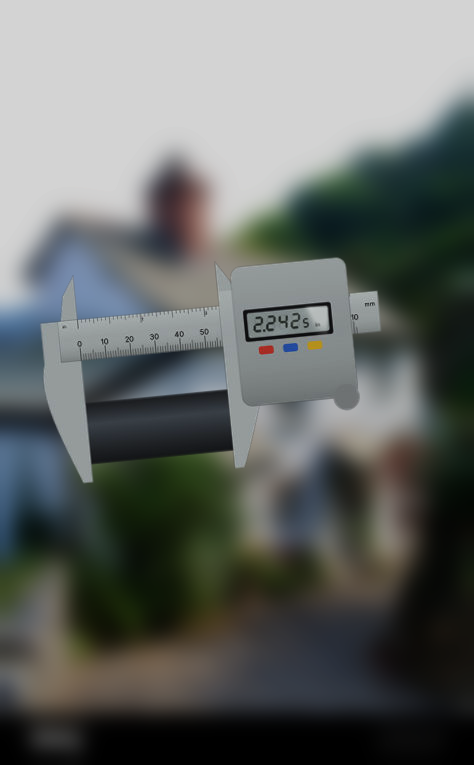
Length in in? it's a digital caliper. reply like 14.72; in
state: 2.2425; in
